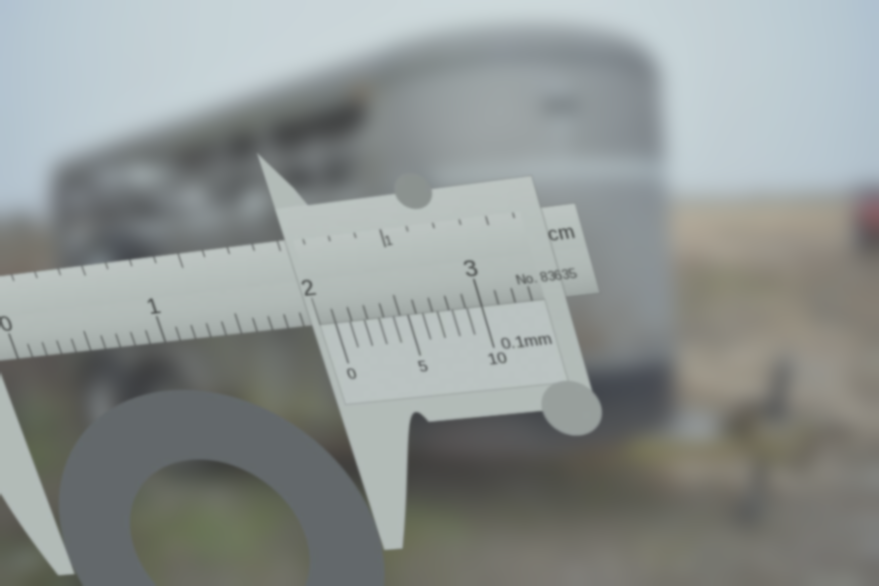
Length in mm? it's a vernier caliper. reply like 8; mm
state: 21.0; mm
